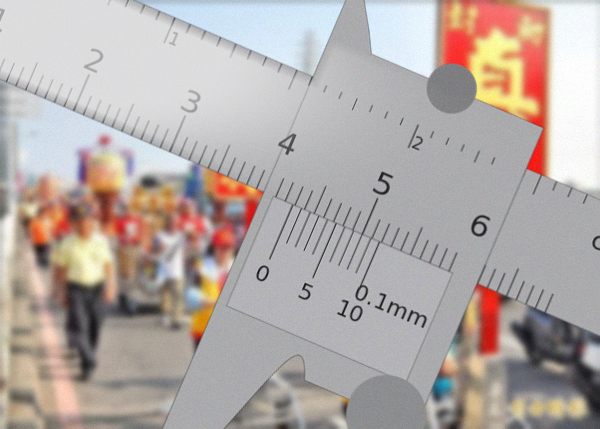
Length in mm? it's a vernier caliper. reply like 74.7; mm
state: 42.8; mm
